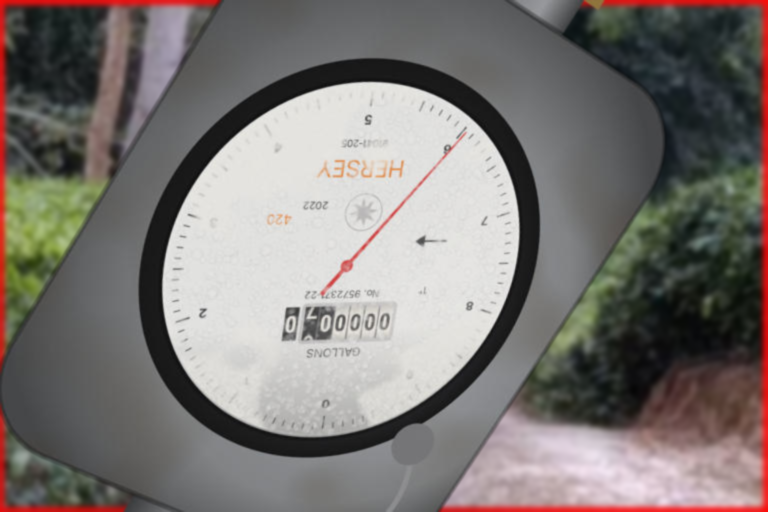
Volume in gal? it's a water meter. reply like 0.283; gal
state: 66.0; gal
